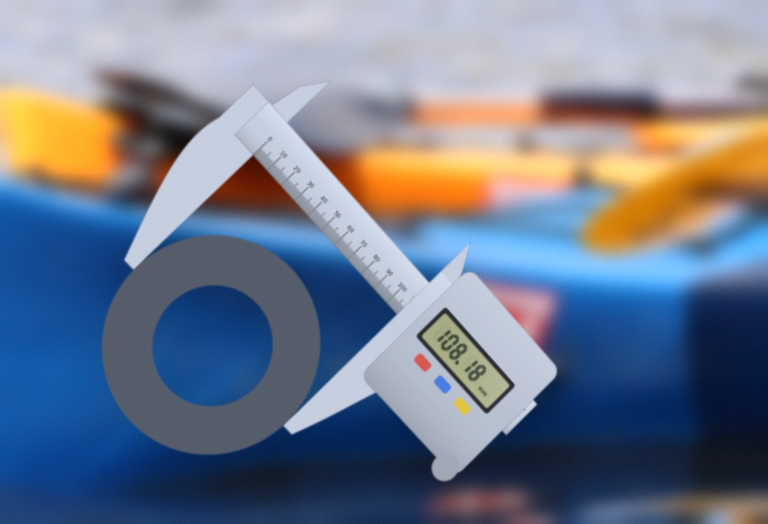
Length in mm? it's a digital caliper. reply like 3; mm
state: 108.18; mm
